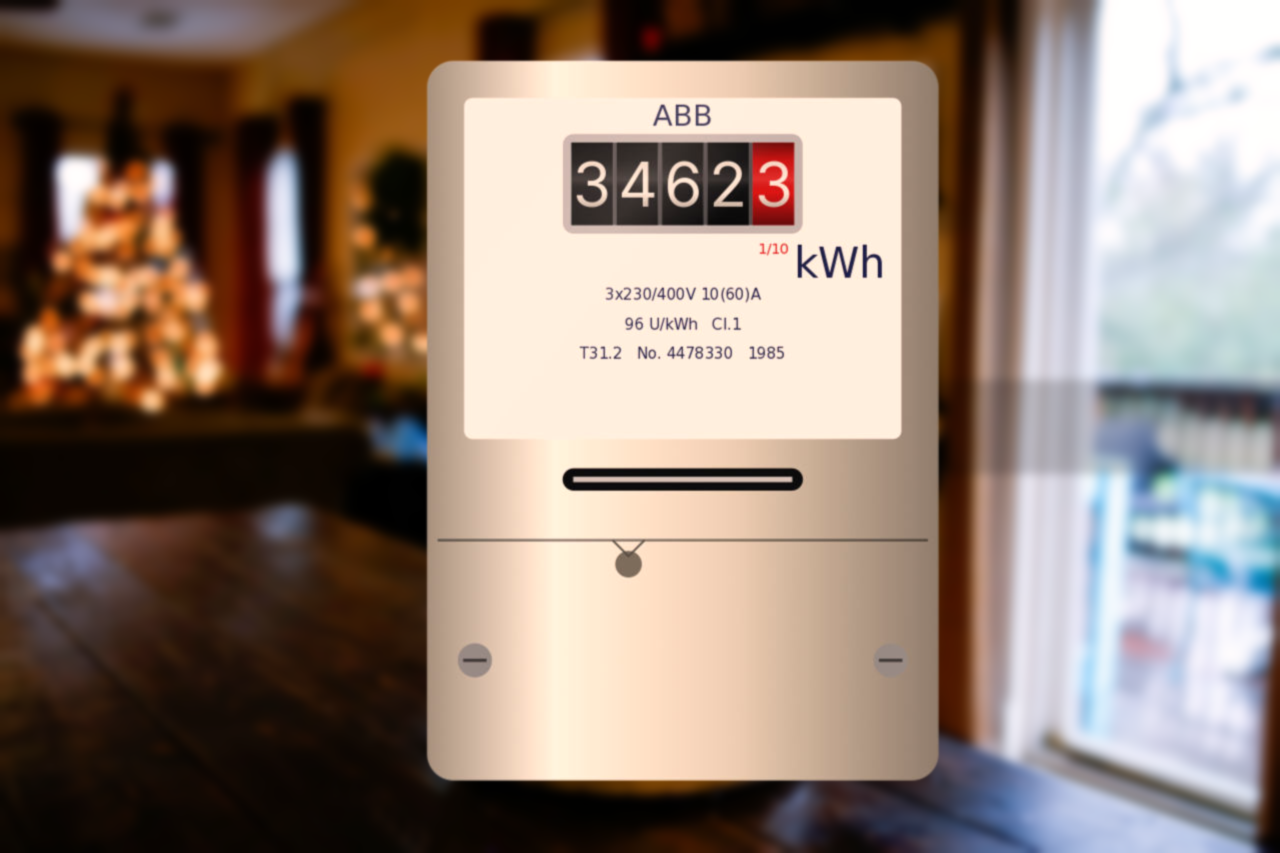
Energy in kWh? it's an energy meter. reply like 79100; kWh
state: 3462.3; kWh
